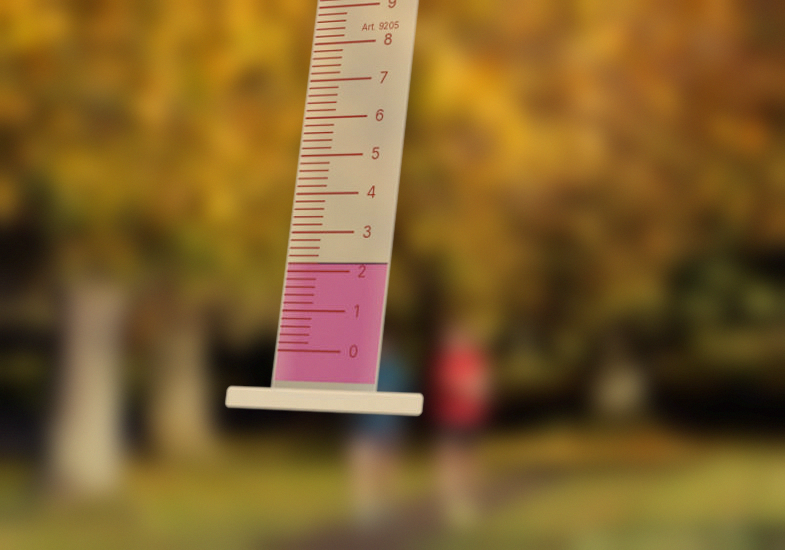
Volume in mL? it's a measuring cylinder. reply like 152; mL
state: 2.2; mL
